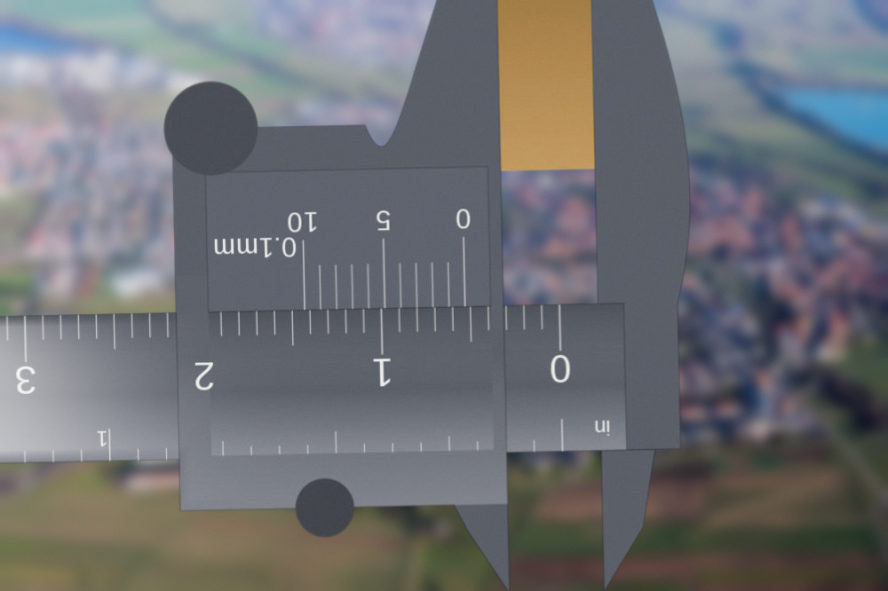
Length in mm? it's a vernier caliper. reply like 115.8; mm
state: 5.3; mm
